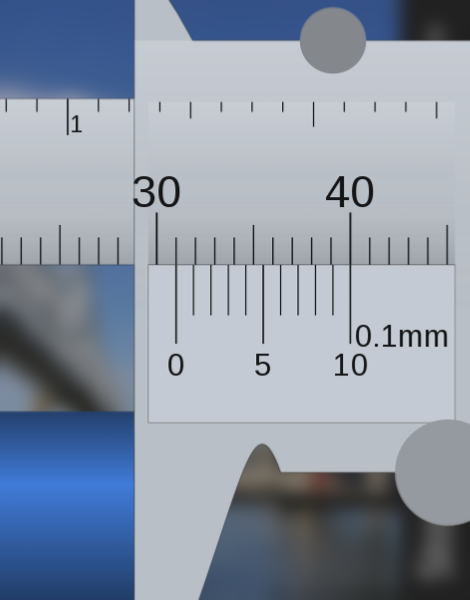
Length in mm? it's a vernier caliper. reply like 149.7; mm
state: 31.0; mm
